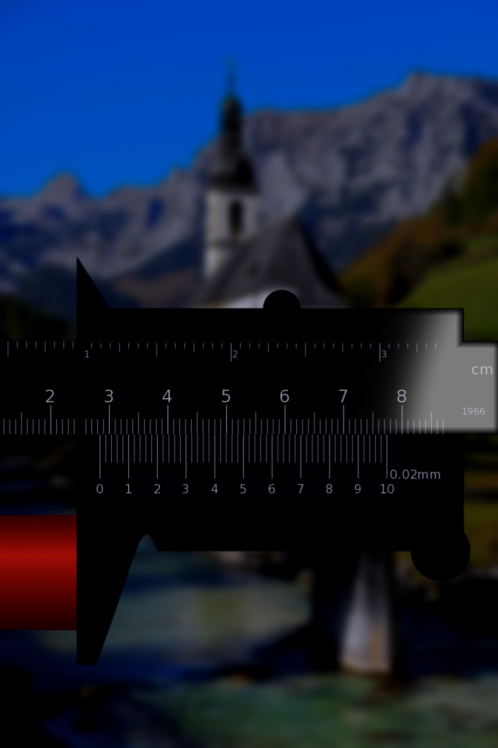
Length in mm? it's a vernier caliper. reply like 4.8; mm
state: 28.4; mm
